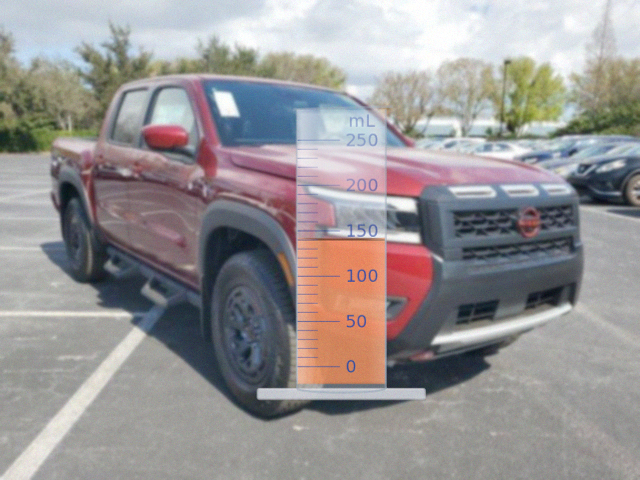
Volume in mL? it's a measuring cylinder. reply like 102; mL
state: 140; mL
